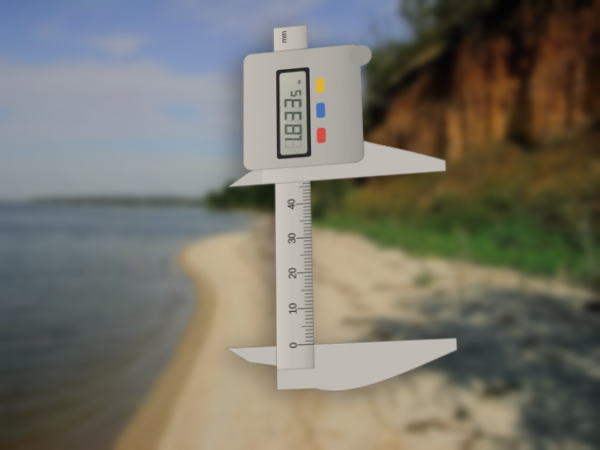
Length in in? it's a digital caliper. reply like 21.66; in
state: 1.8335; in
